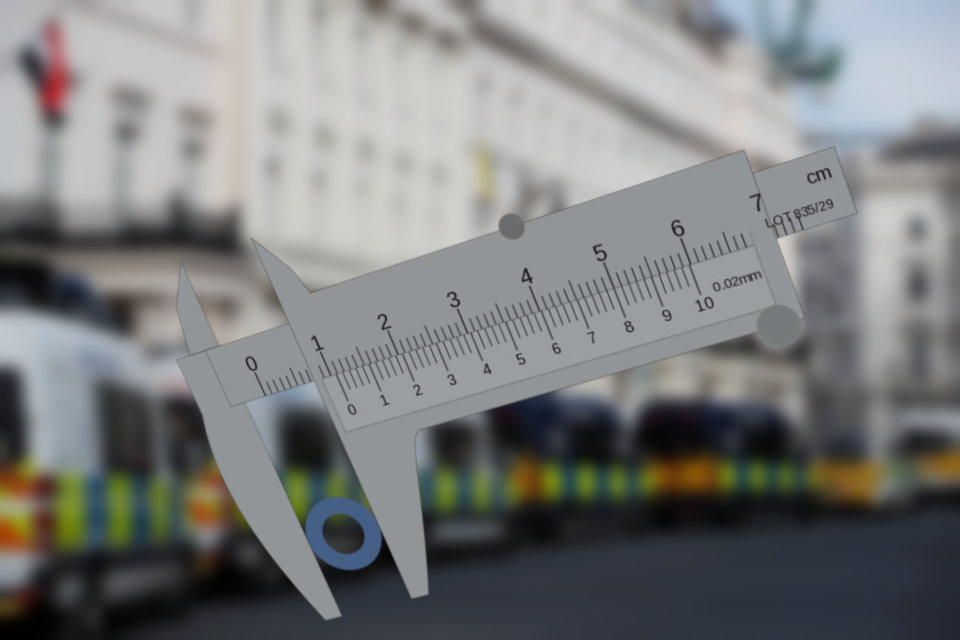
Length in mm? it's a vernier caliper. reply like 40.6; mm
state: 10.8; mm
